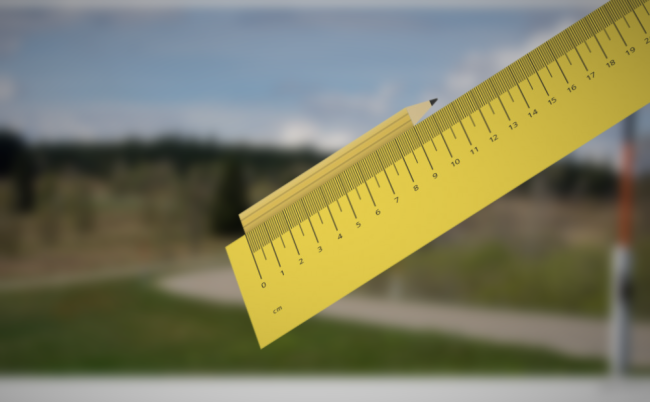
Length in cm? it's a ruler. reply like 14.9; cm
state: 10.5; cm
